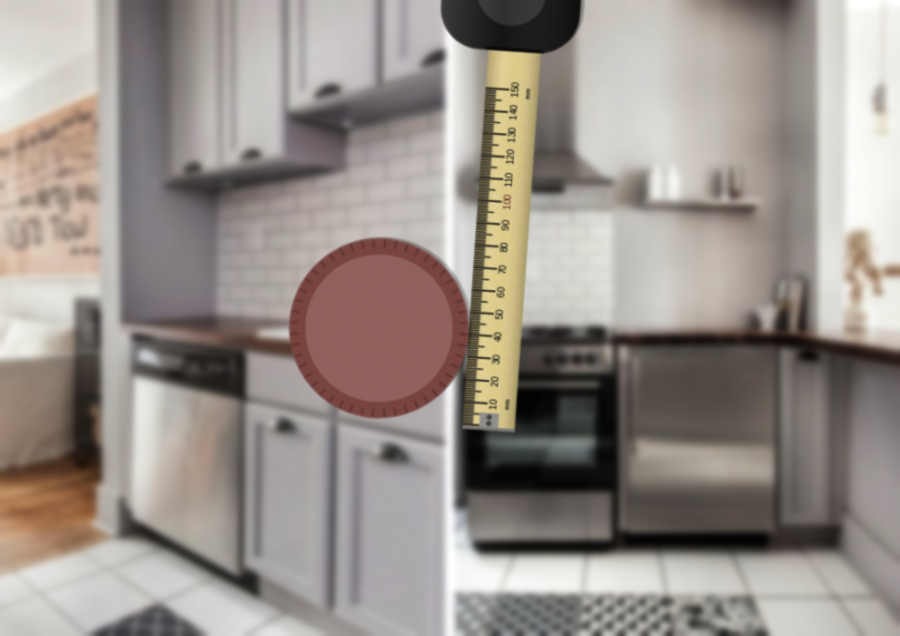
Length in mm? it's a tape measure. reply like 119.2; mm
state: 80; mm
